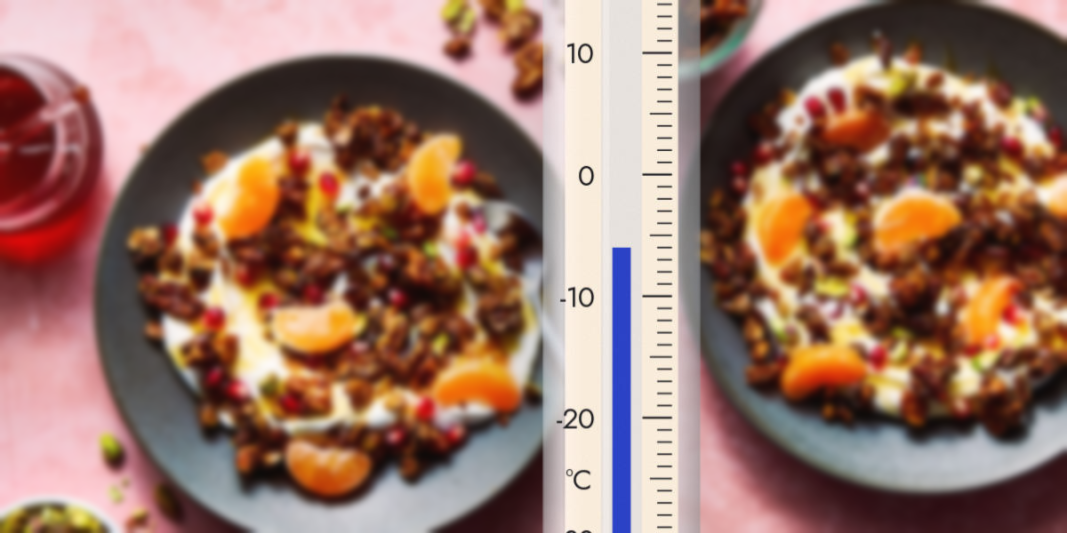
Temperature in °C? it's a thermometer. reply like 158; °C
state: -6; °C
